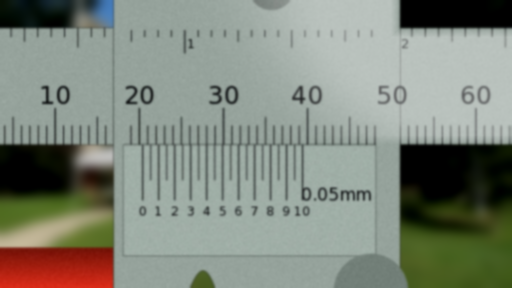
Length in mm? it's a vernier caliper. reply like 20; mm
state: 20.4; mm
